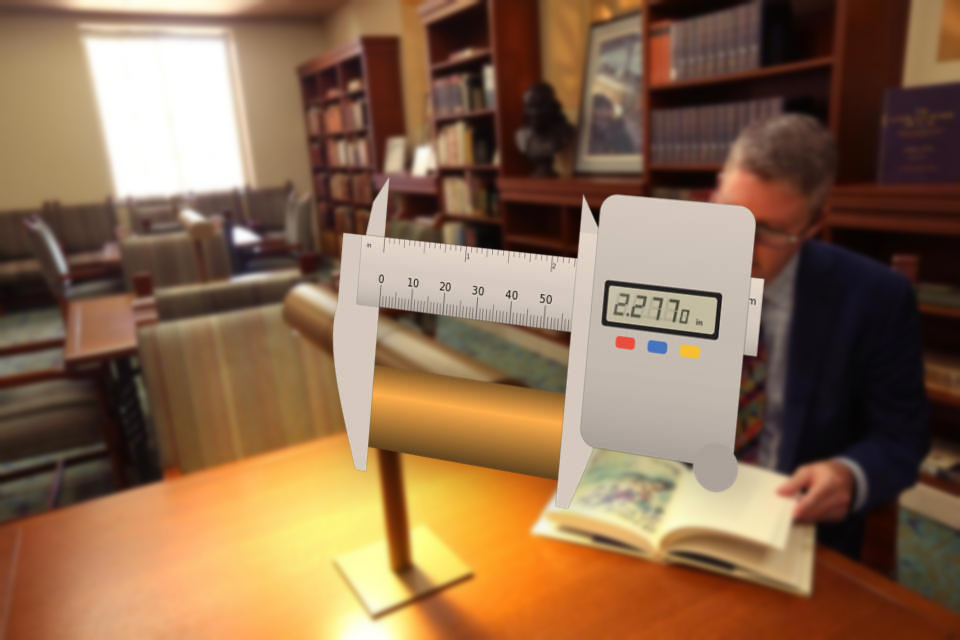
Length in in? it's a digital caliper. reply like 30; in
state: 2.2770; in
